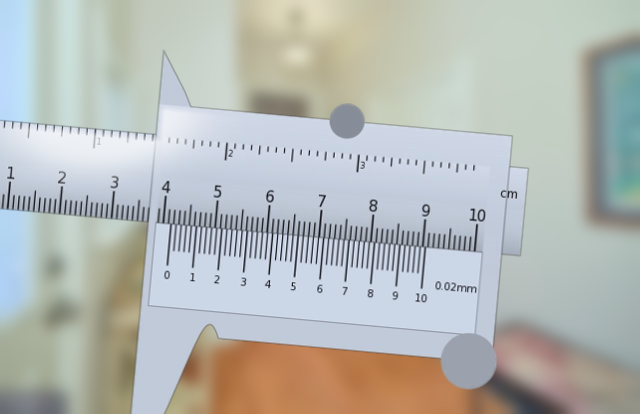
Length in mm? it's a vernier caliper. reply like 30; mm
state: 41.5; mm
